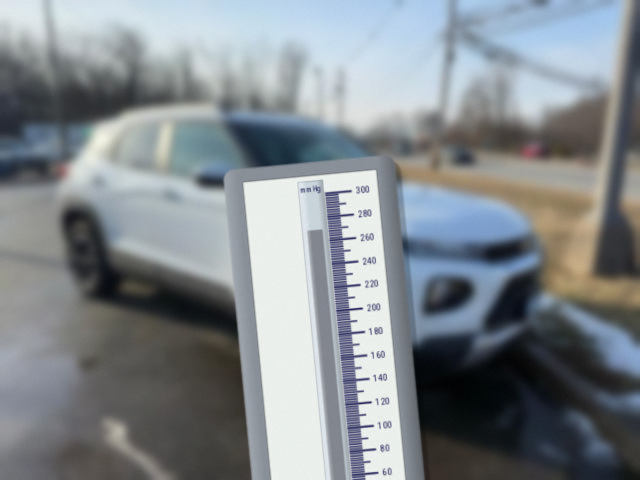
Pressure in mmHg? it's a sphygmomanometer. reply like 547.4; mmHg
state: 270; mmHg
